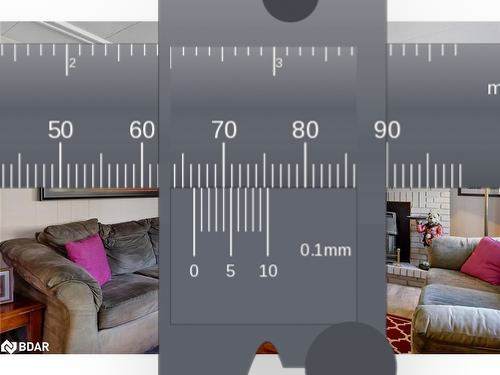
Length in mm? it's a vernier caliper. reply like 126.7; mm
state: 66.4; mm
